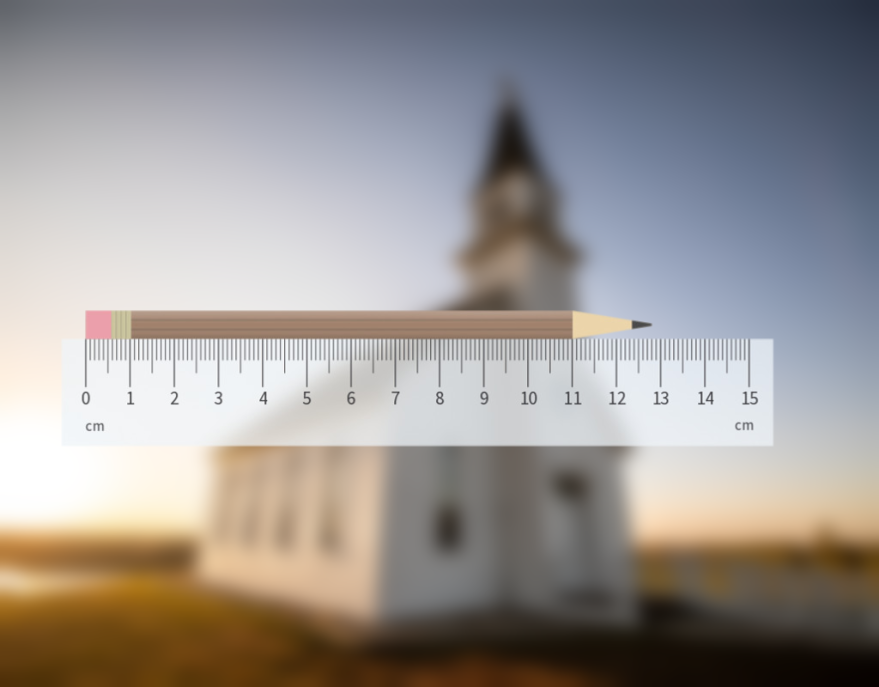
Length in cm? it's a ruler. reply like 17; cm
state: 12.8; cm
